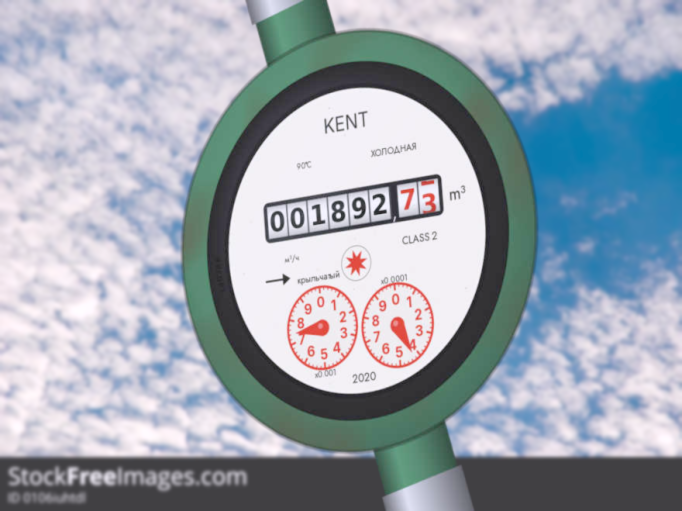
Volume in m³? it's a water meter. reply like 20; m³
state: 1892.7274; m³
